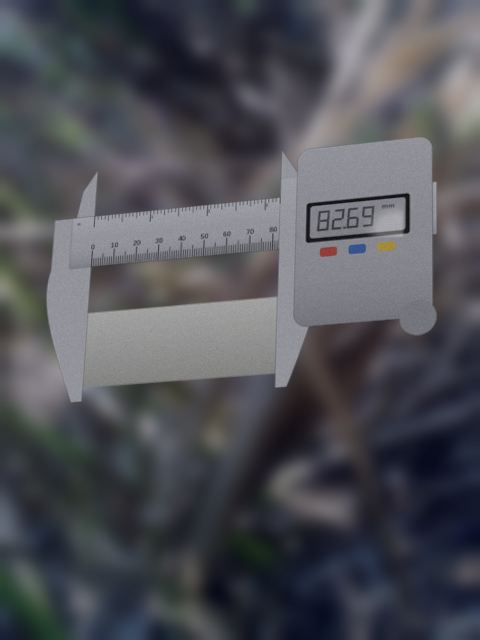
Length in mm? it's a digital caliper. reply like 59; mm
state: 82.69; mm
